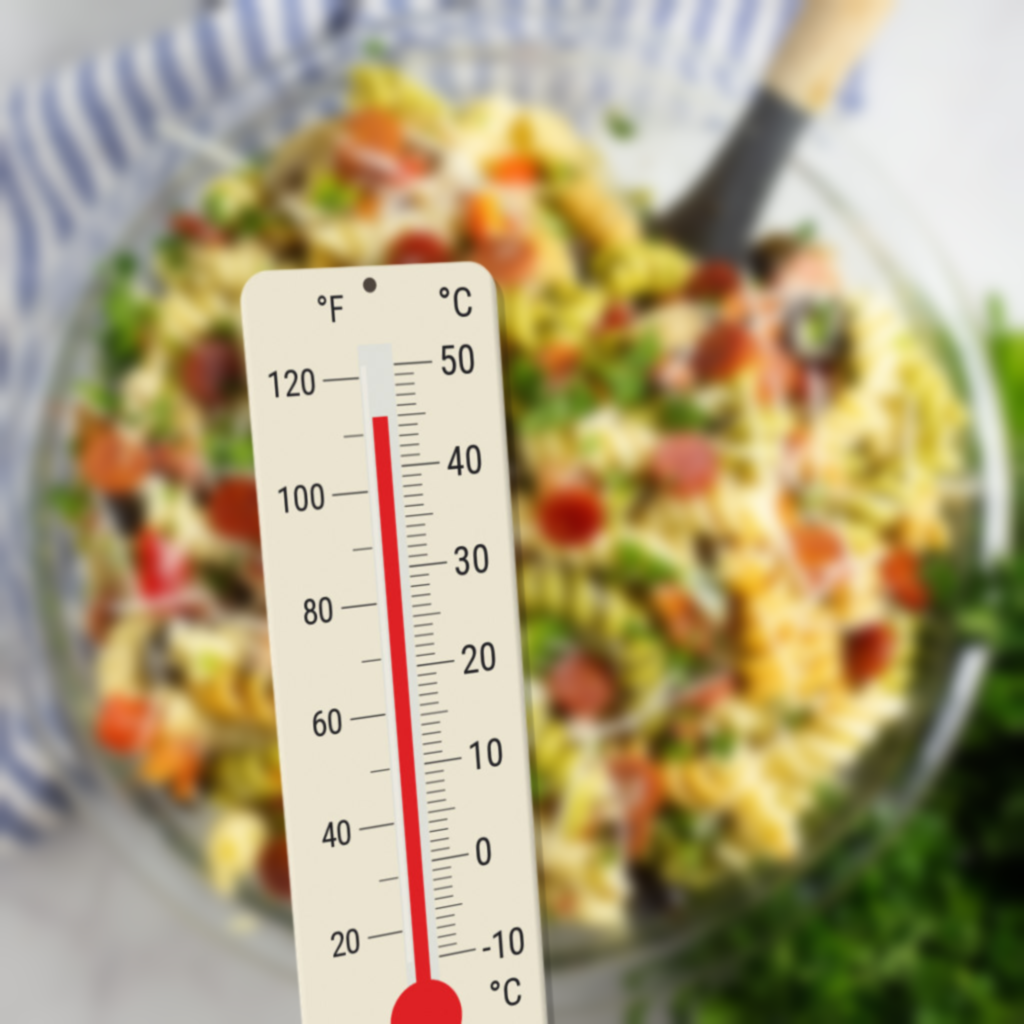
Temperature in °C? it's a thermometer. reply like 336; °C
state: 45; °C
